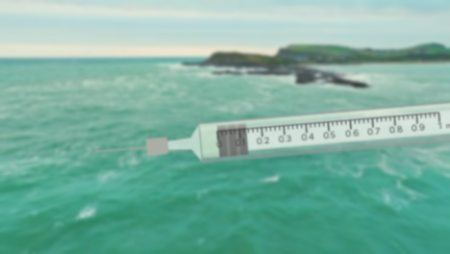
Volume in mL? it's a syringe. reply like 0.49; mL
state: 0; mL
